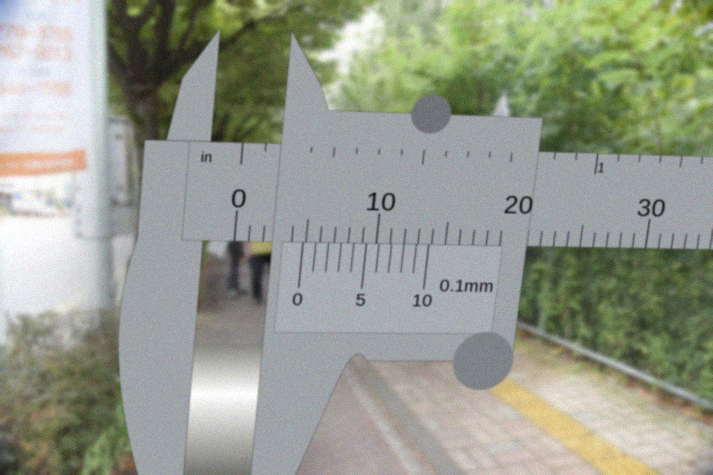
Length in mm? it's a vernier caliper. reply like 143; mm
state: 4.8; mm
